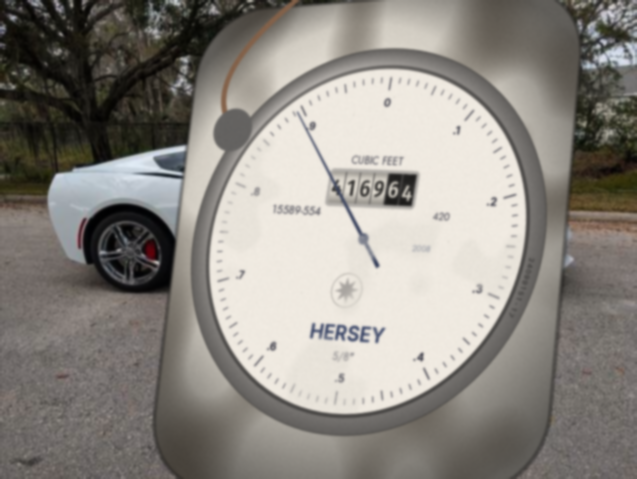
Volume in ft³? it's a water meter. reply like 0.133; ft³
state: 416963.89; ft³
